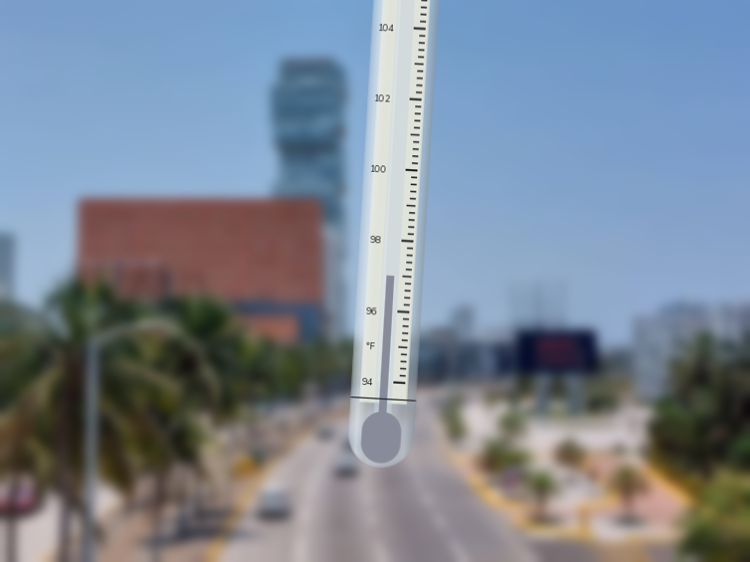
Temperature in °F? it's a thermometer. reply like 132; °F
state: 97; °F
